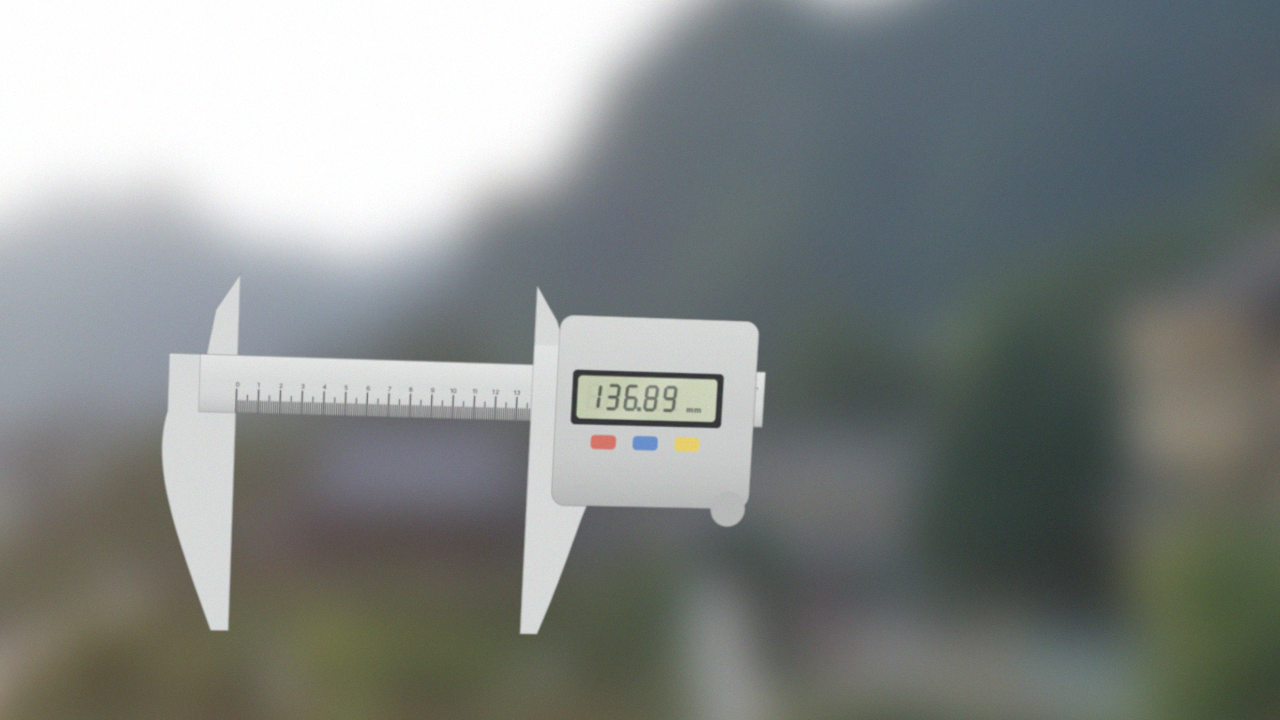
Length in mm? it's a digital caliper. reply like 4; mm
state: 136.89; mm
